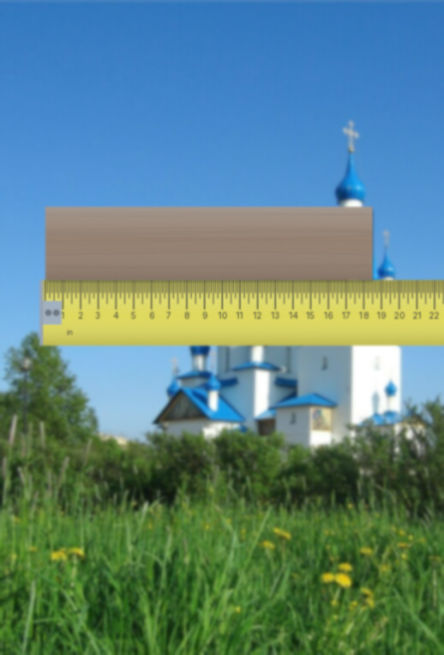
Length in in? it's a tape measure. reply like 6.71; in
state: 18.5; in
